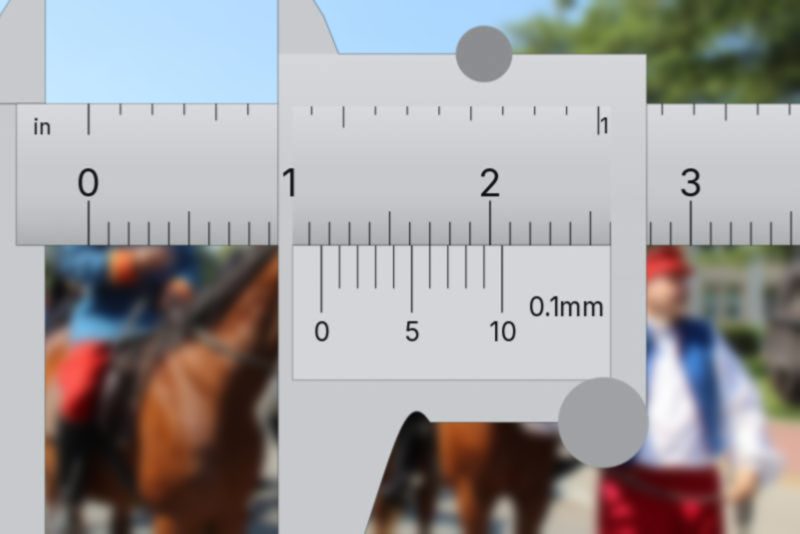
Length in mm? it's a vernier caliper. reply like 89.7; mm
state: 11.6; mm
